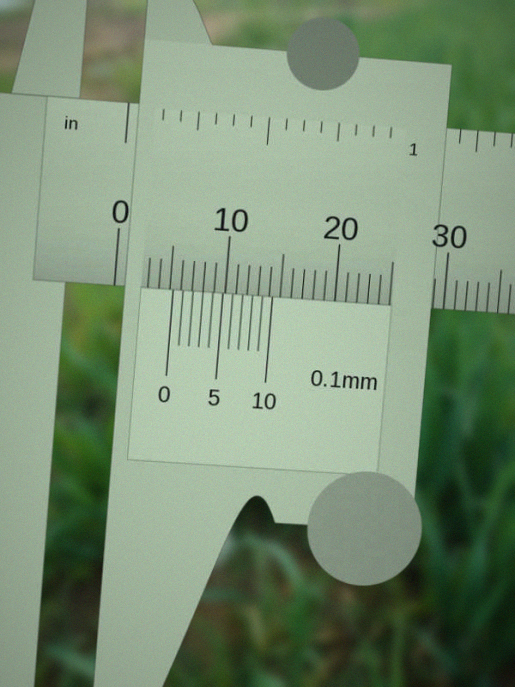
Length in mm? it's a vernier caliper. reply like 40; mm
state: 5.3; mm
